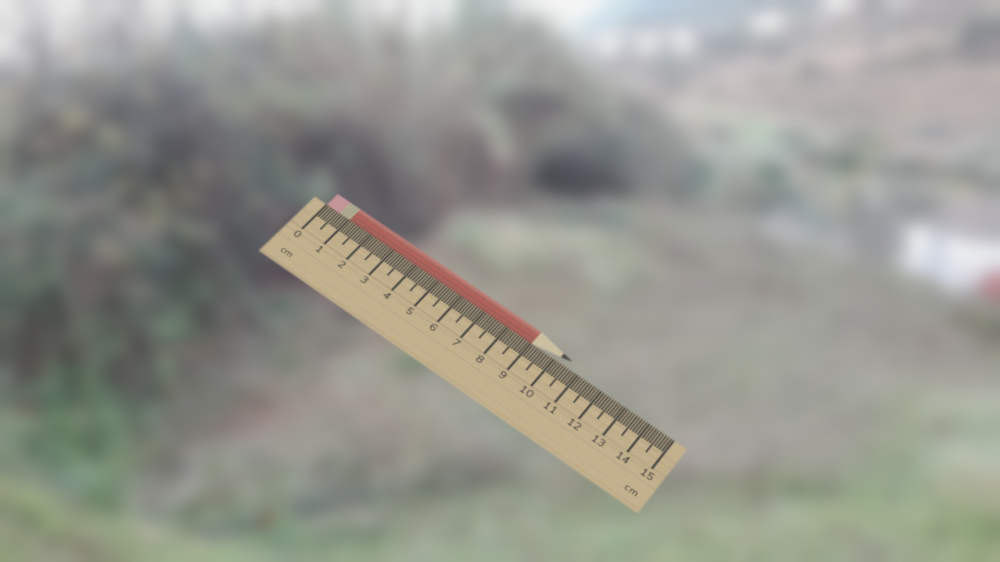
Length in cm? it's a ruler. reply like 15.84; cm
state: 10.5; cm
